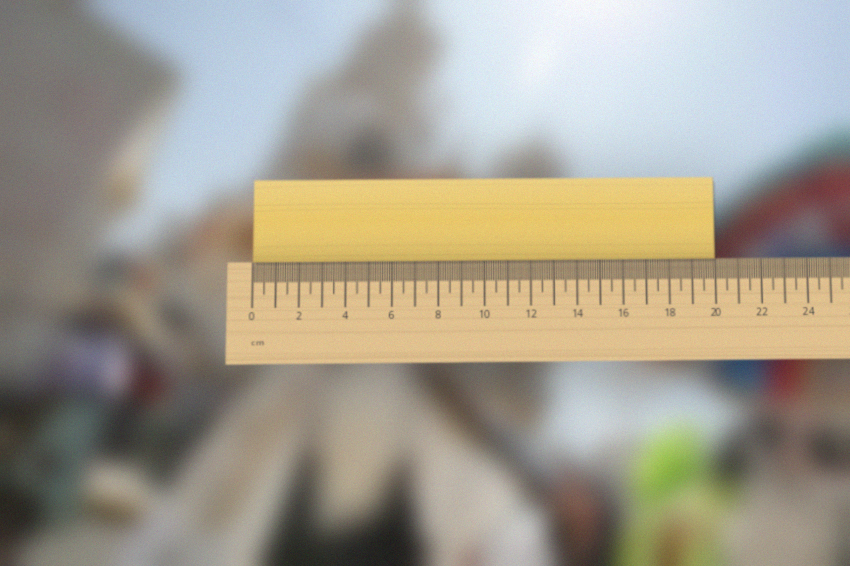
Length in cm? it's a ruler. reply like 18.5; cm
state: 20; cm
